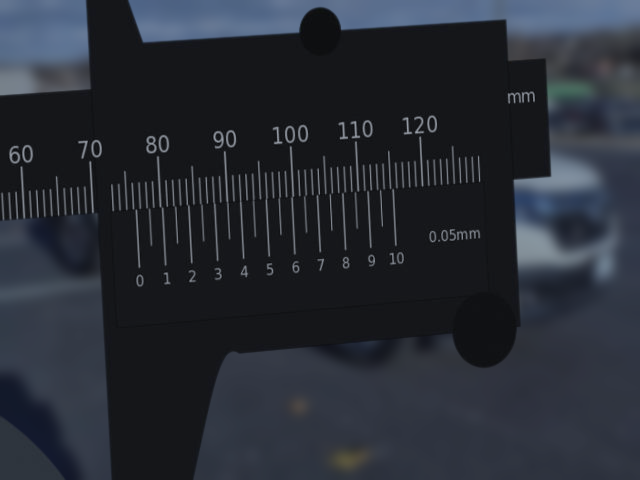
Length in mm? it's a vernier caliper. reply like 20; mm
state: 76.4; mm
